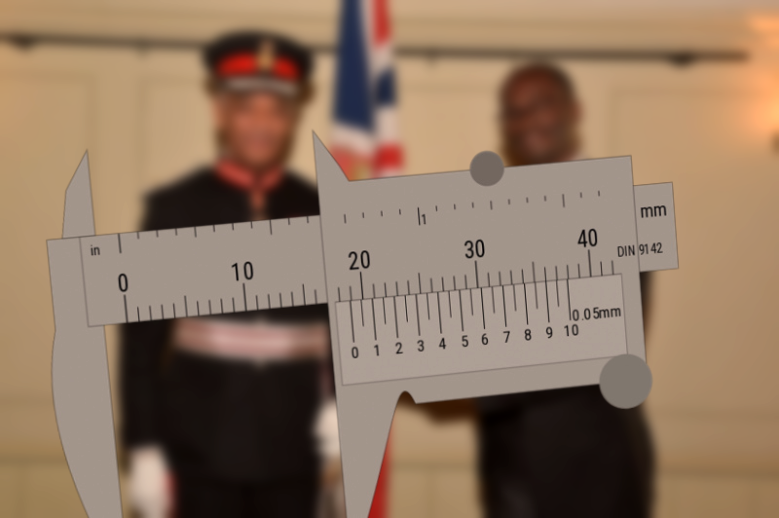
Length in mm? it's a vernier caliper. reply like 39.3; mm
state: 18.9; mm
